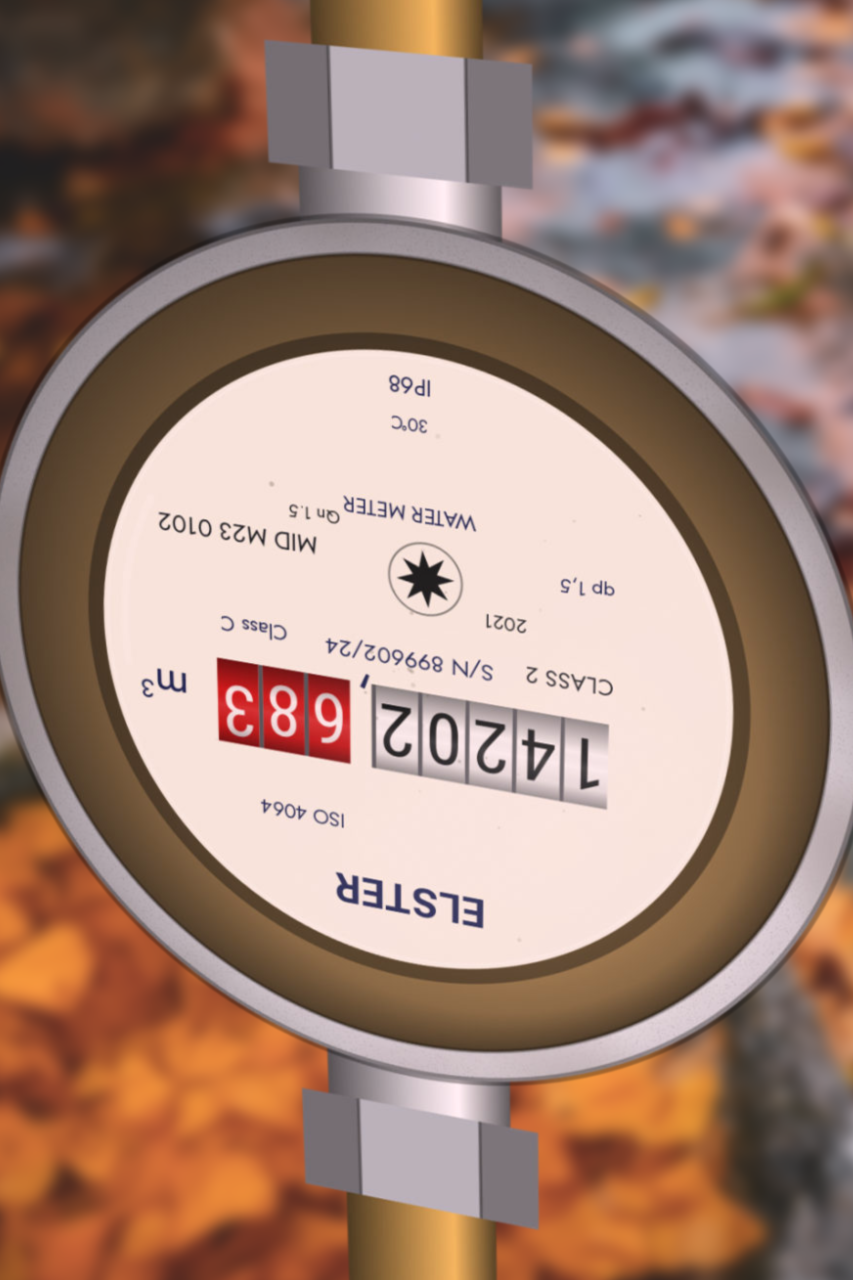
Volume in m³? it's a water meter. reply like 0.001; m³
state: 14202.683; m³
